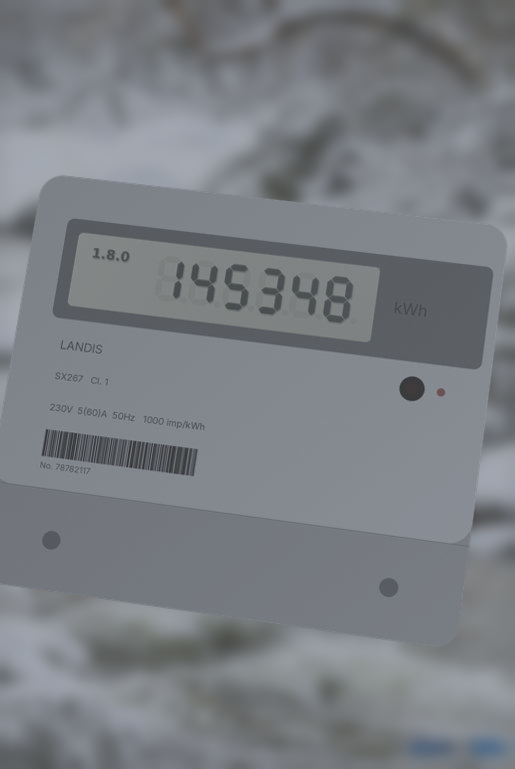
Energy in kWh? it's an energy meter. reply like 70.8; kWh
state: 145348; kWh
